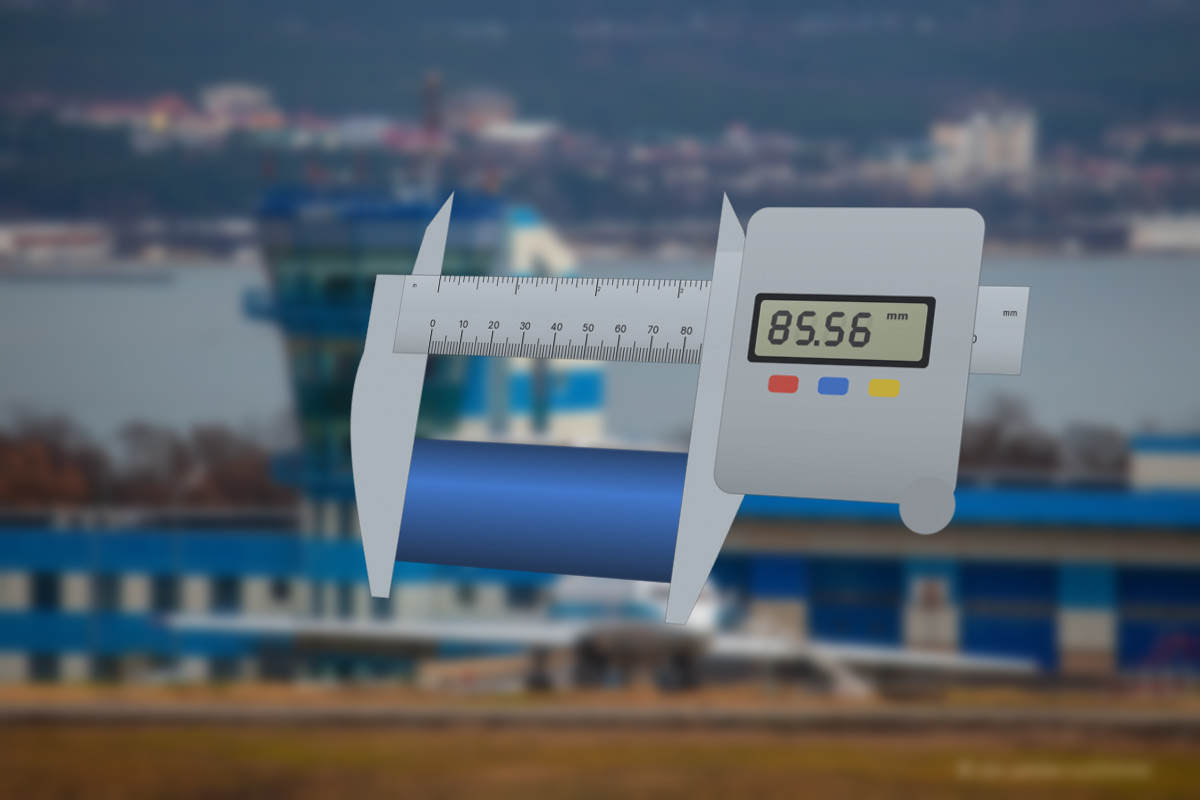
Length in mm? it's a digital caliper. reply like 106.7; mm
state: 85.56; mm
